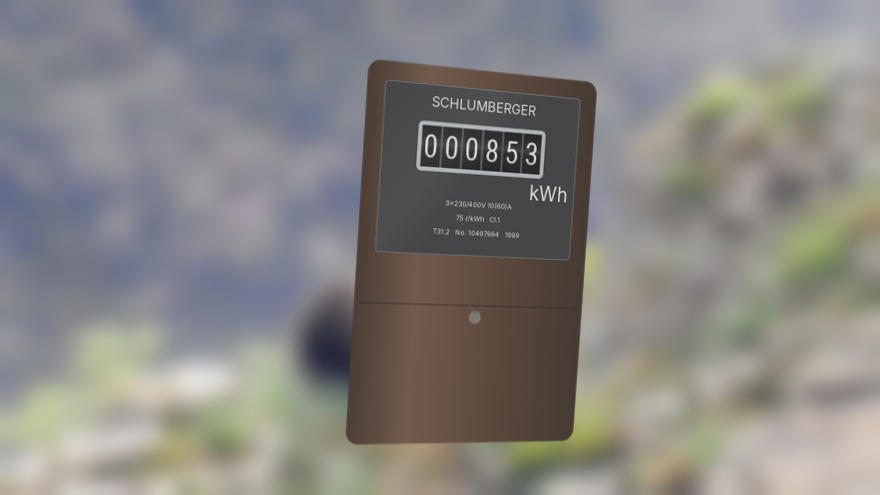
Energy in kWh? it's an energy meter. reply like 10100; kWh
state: 853; kWh
